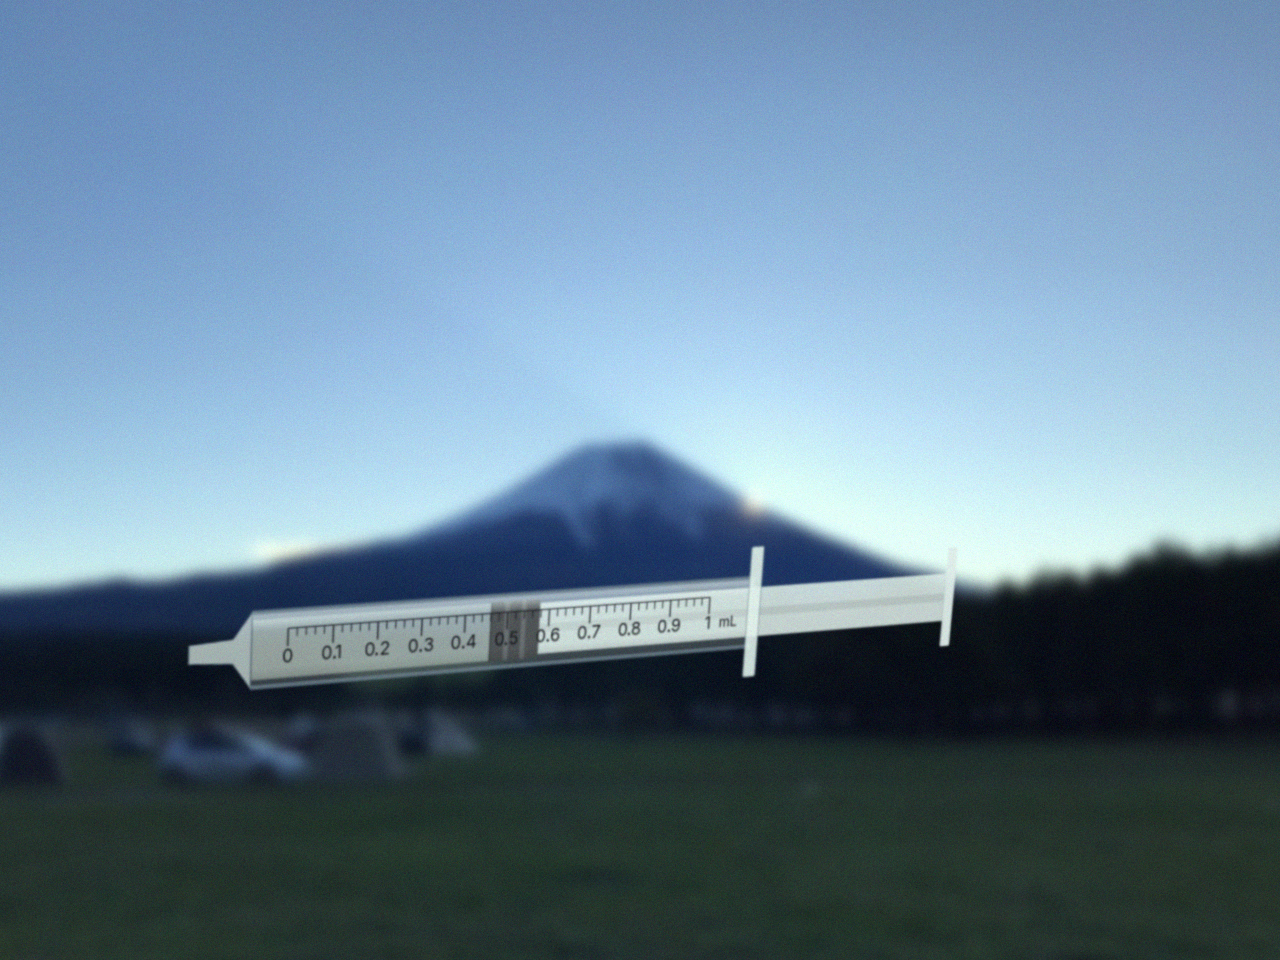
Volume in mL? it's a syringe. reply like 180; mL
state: 0.46; mL
